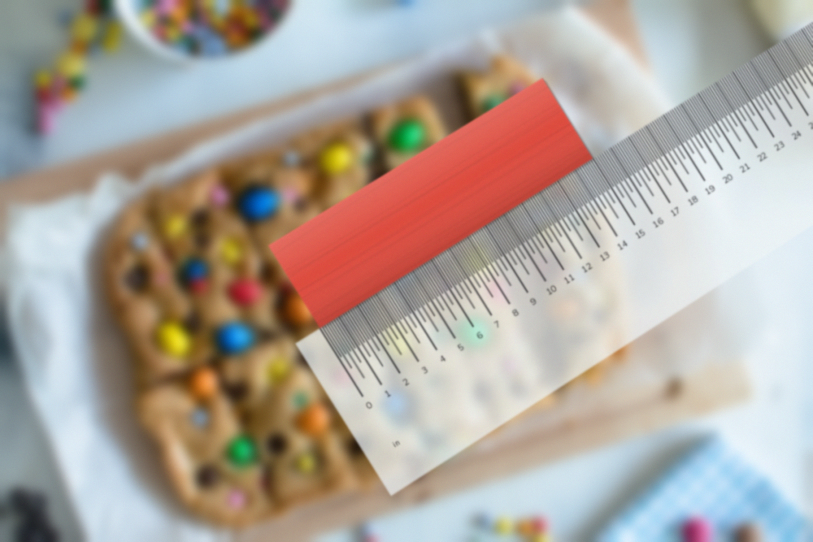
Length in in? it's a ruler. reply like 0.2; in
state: 15; in
